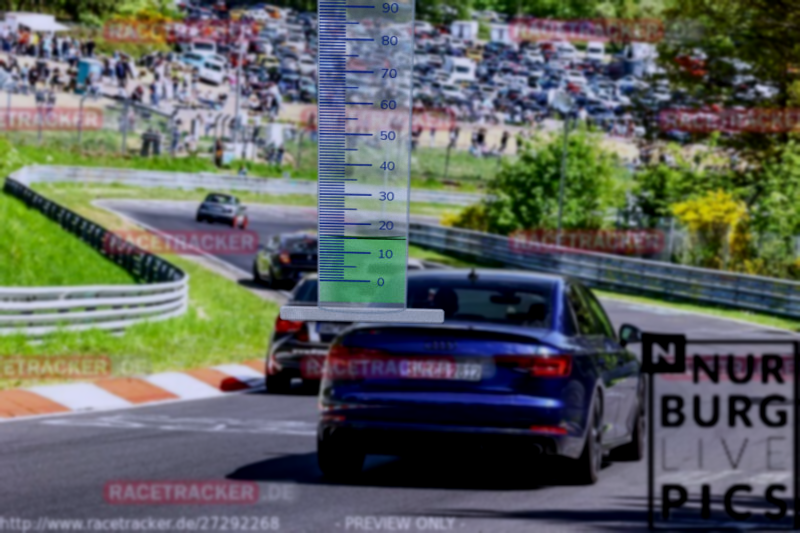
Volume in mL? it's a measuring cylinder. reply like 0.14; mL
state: 15; mL
